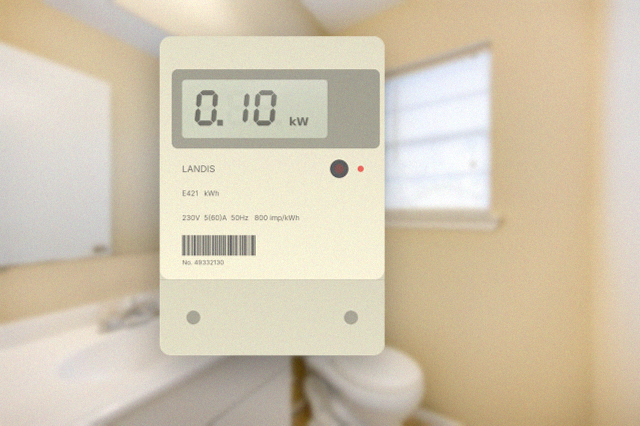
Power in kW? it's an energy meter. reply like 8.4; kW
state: 0.10; kW
